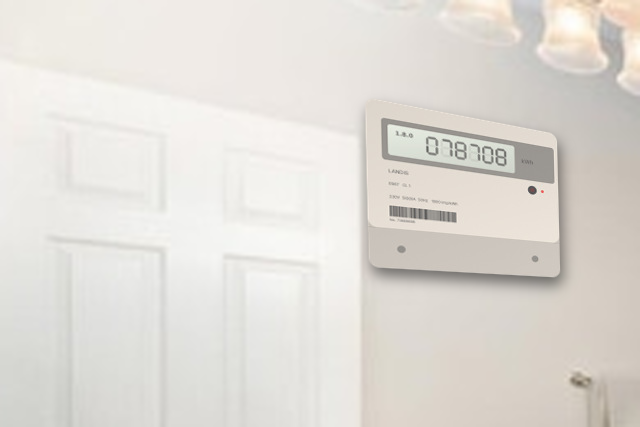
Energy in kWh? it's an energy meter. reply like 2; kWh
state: 78708; kWh
